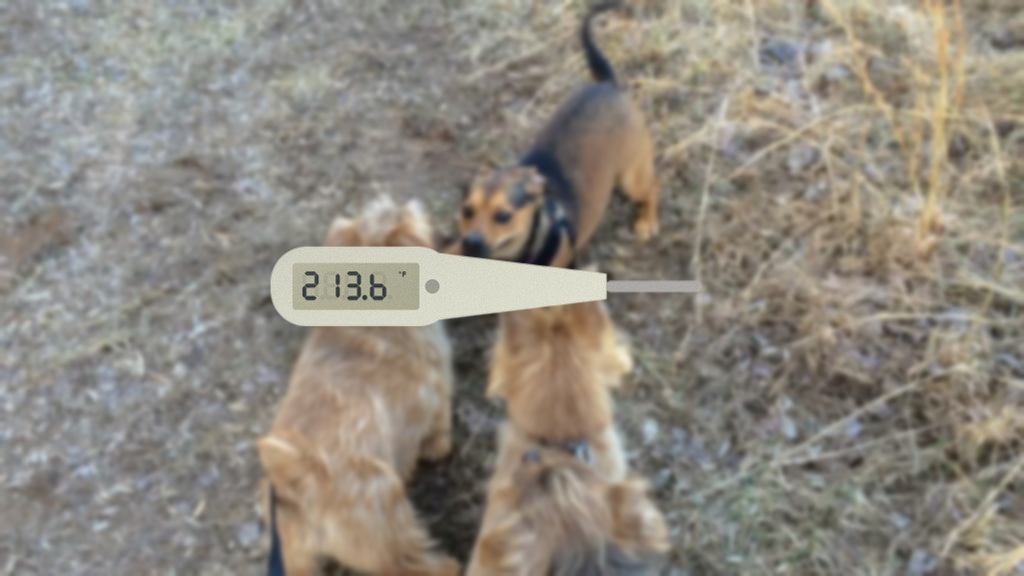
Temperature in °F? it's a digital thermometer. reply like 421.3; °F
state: 213.6; °F
